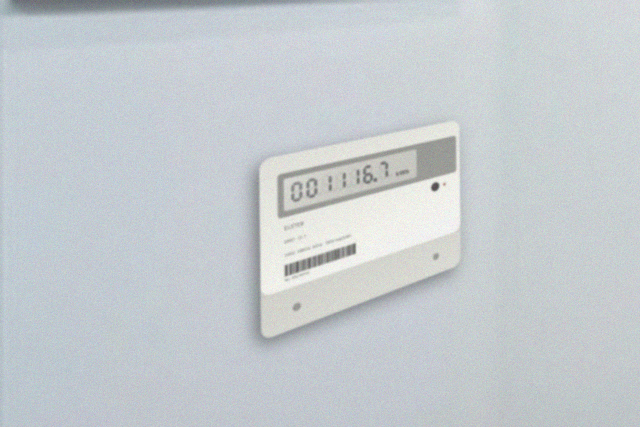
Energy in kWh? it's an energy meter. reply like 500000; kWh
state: 1116.7; kWh
